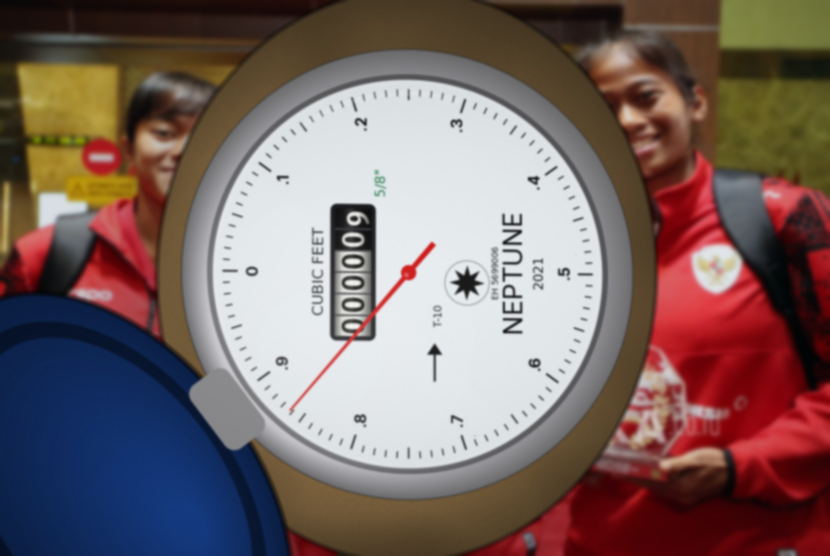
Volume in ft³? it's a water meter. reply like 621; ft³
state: 8.86; ft³
